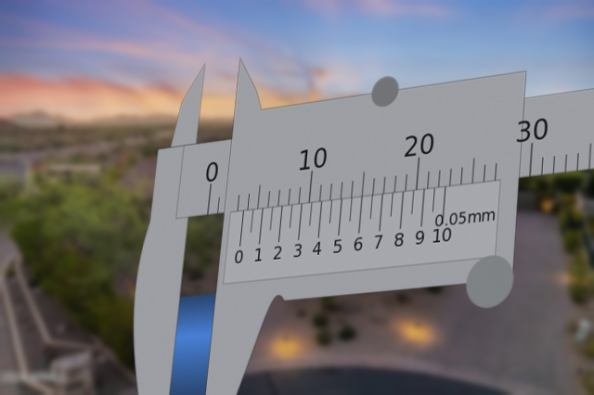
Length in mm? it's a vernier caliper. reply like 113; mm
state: 3.6; mm
